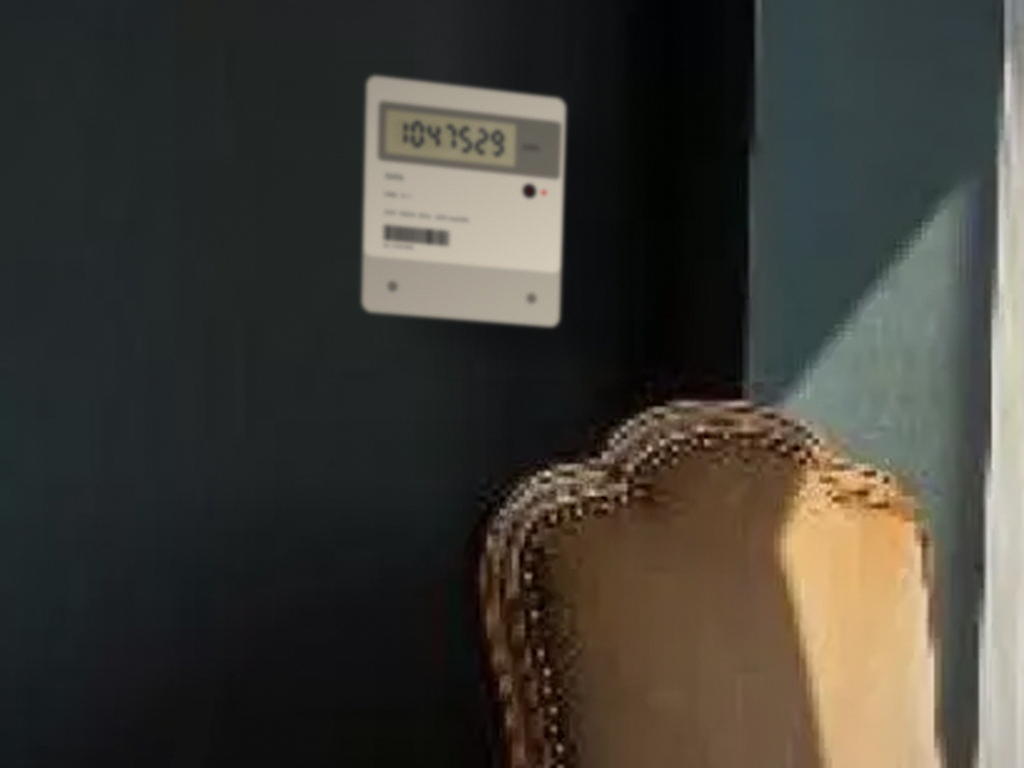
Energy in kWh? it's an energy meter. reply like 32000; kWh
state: 1047529; kWh
